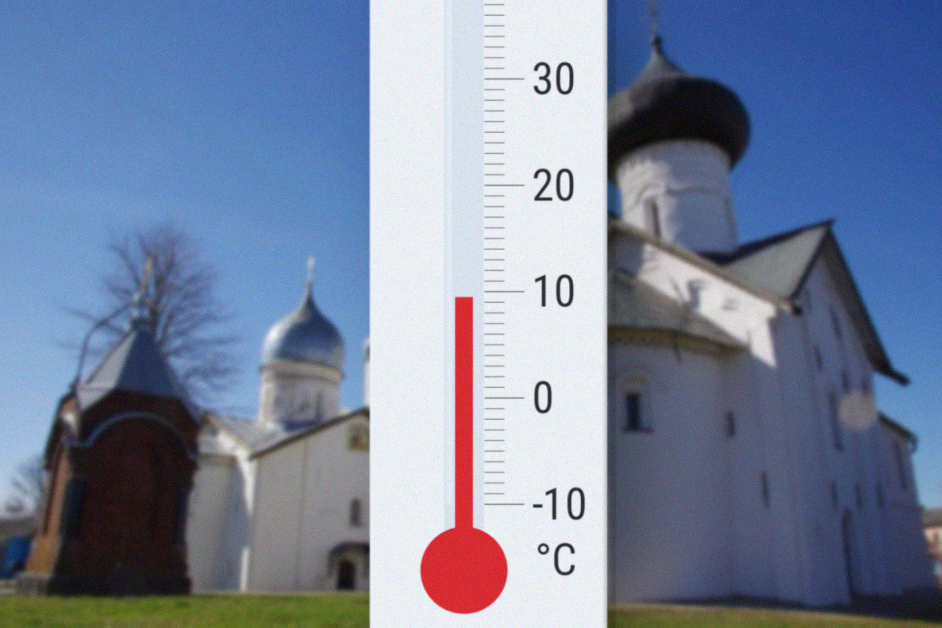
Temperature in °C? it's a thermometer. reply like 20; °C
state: 9.5; °C
